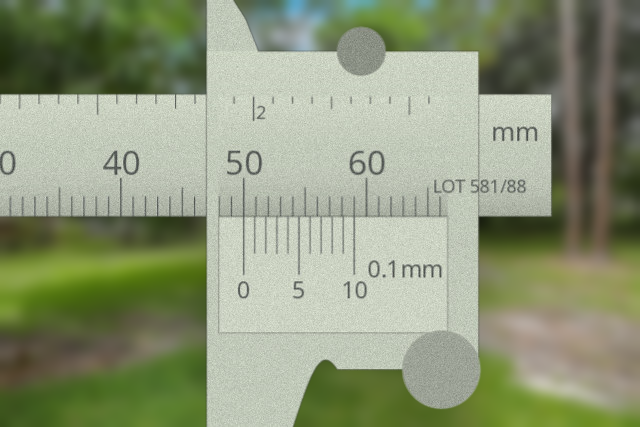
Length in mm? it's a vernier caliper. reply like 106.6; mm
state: 50.0; mm
